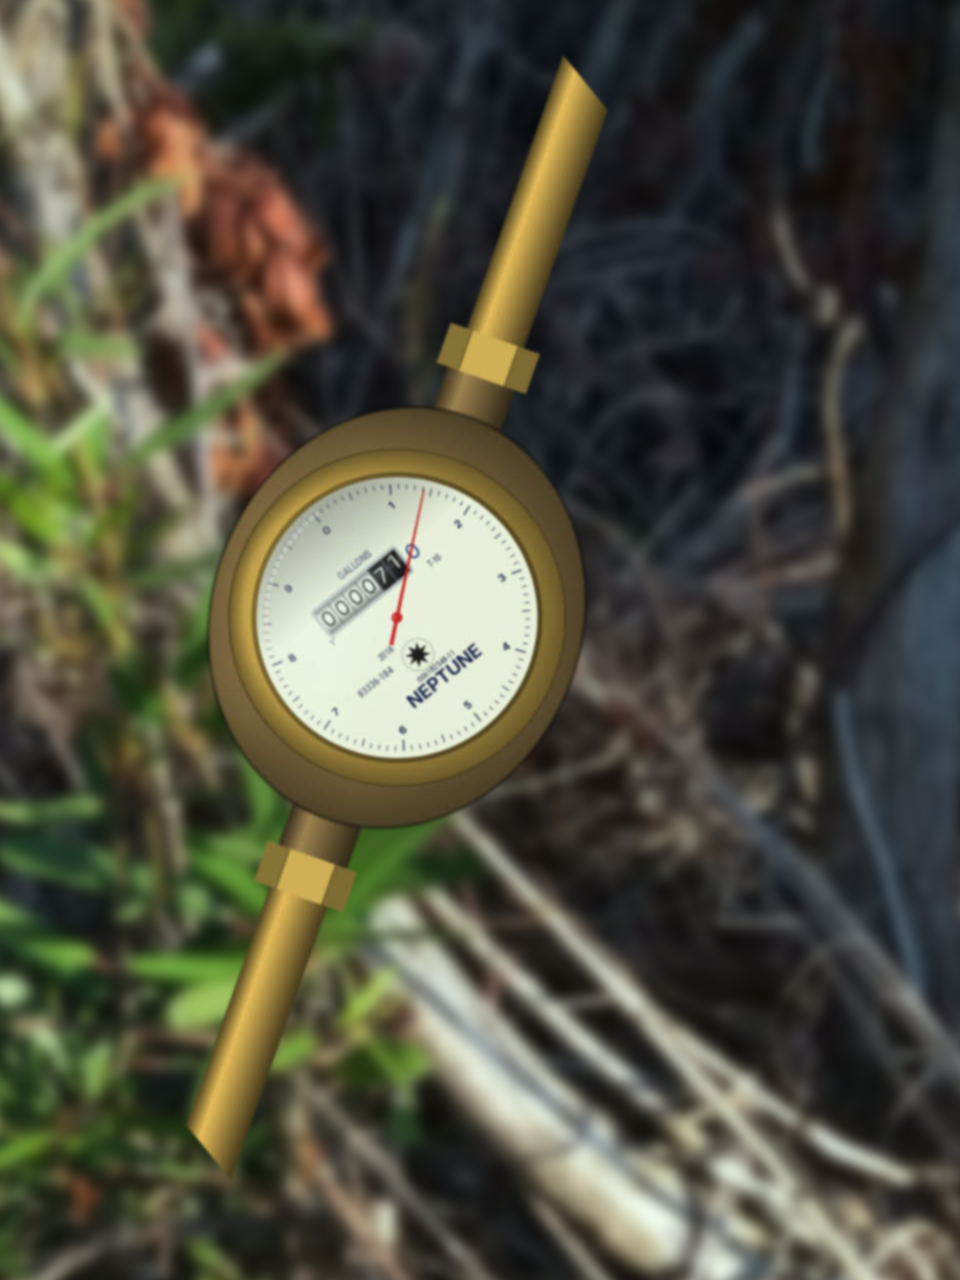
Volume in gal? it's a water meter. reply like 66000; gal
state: 711.4; gal
